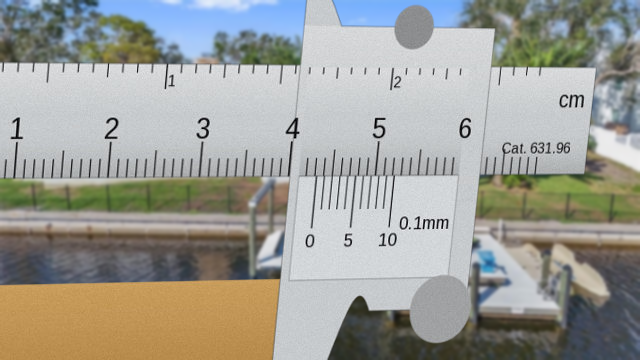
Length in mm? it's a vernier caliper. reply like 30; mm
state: 43.2; mm
